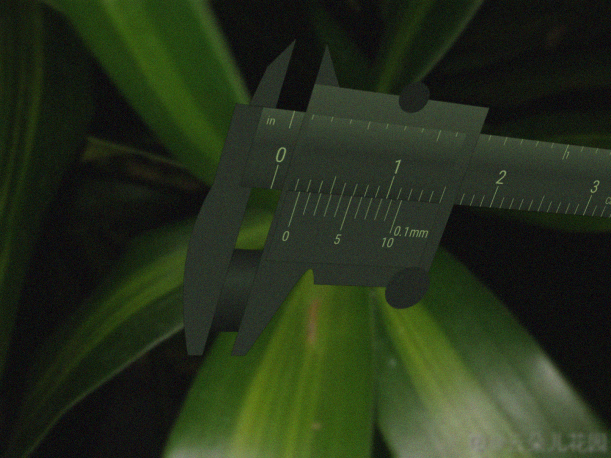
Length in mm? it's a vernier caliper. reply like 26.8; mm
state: 2.4; mm
